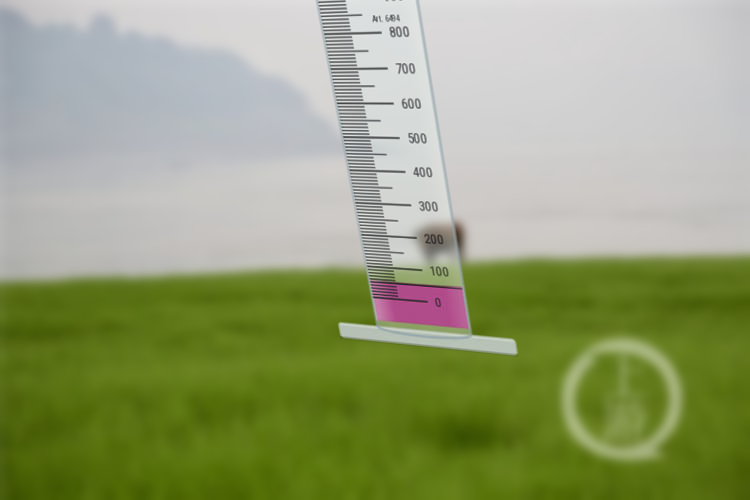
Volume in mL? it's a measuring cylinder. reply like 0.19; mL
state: 50; mL
